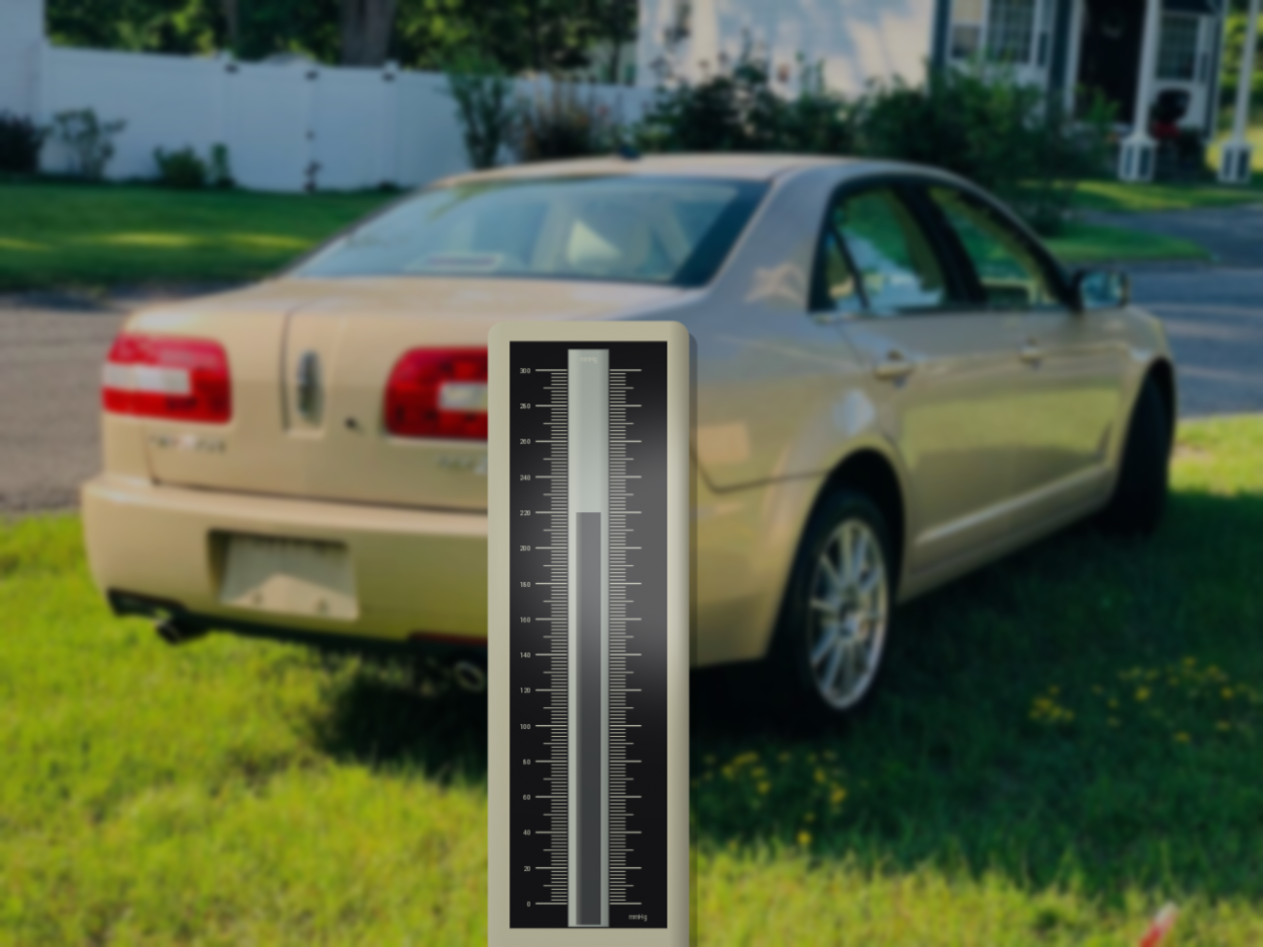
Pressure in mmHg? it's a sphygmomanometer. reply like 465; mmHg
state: 220; mmHg
